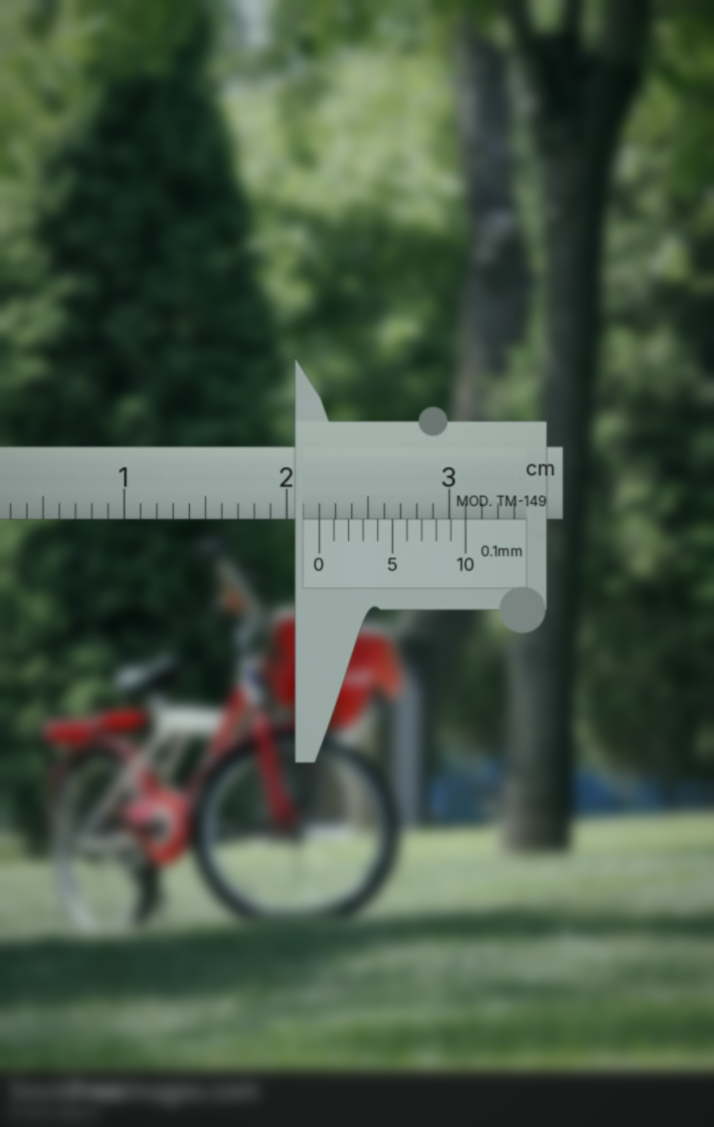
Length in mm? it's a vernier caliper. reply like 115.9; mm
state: 22.0; mm
